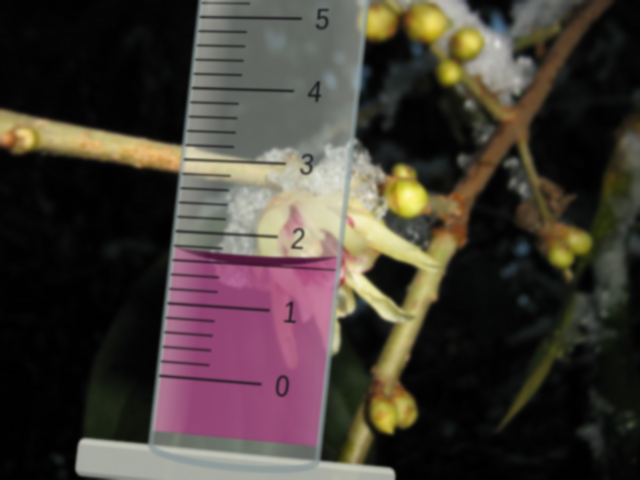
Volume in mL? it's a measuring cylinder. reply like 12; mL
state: 1.6; mL
